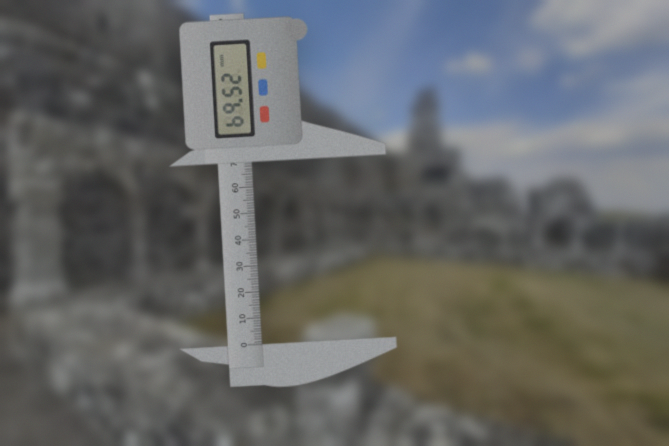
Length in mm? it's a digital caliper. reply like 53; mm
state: 69.52; mm
